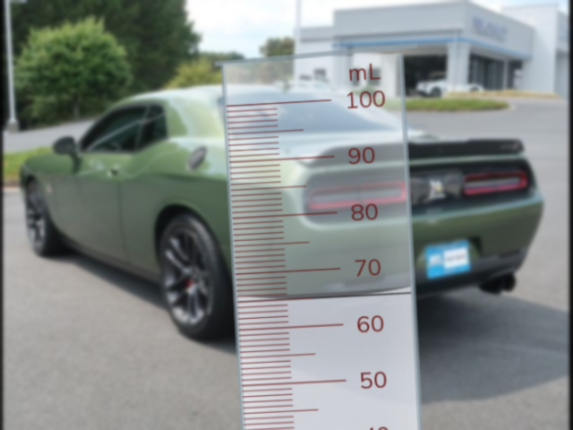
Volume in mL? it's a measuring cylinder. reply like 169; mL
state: 65; mL
